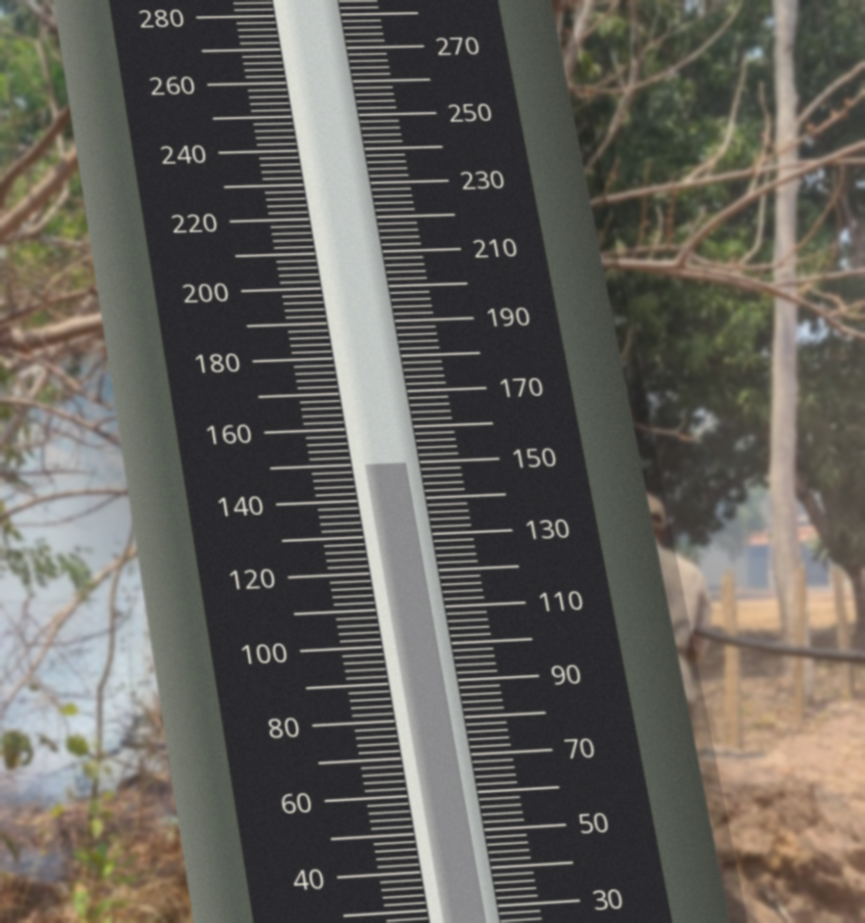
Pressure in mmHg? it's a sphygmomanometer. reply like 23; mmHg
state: 150; mmHg
